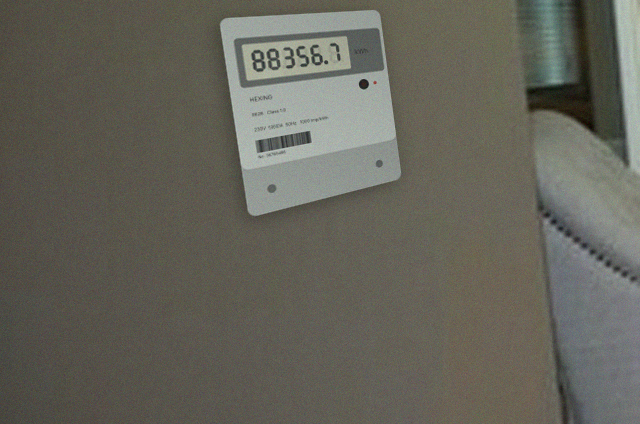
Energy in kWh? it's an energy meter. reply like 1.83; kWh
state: 88356.7; kWh
